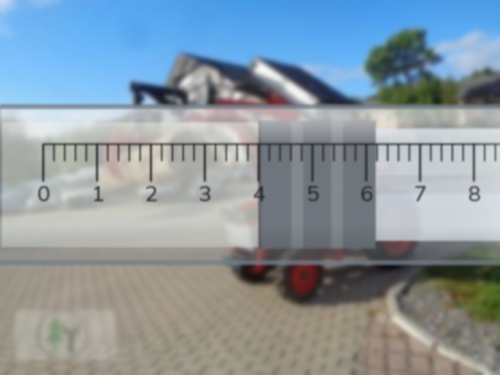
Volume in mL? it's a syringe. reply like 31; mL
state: 4; mL
